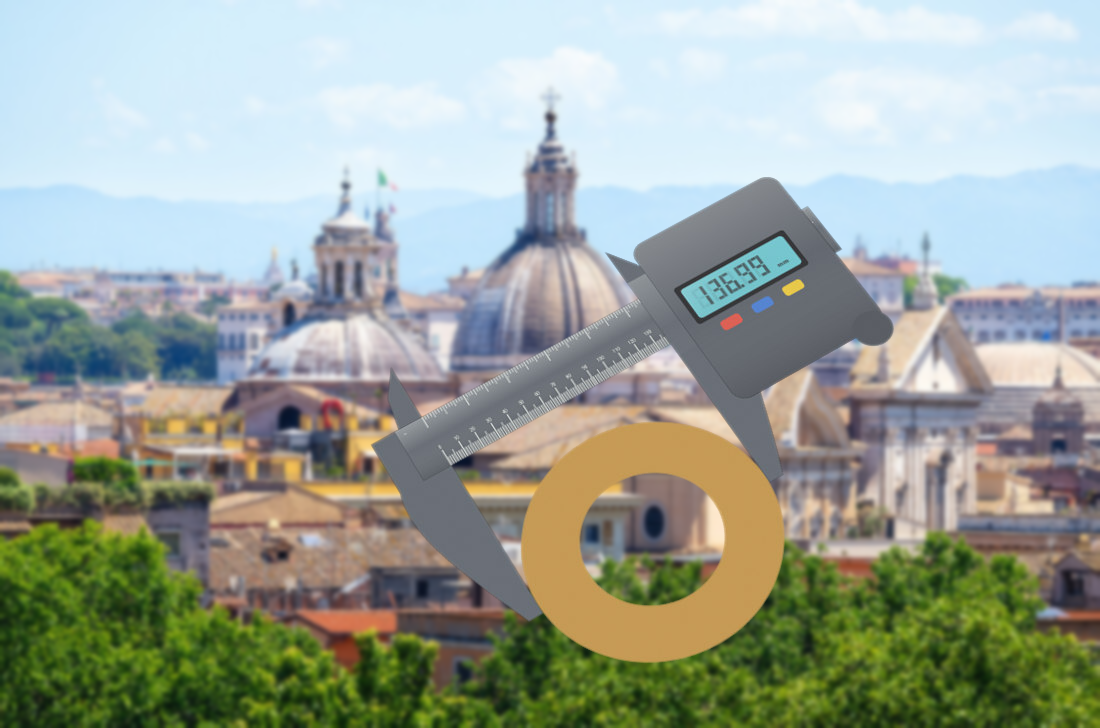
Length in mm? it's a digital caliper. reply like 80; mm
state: 136.99; mm
